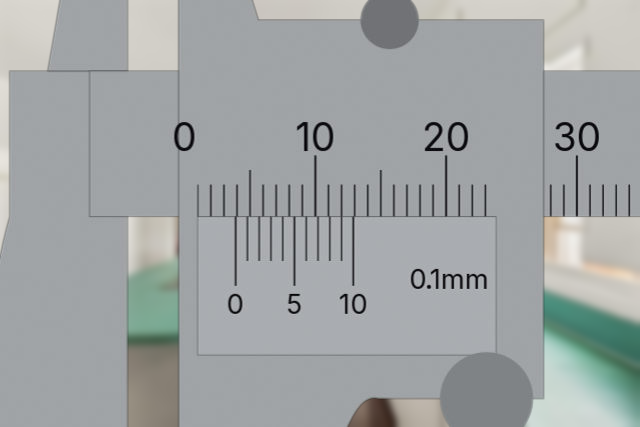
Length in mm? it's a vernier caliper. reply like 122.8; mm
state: 3.9; mm
